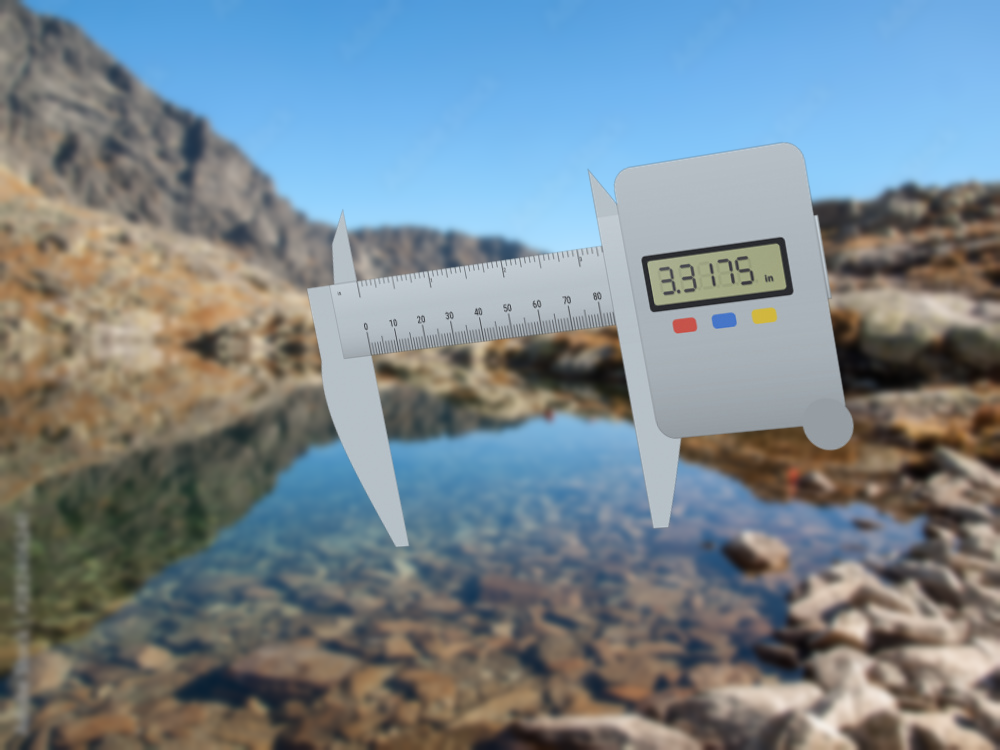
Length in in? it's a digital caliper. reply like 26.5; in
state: 3.3175; in
